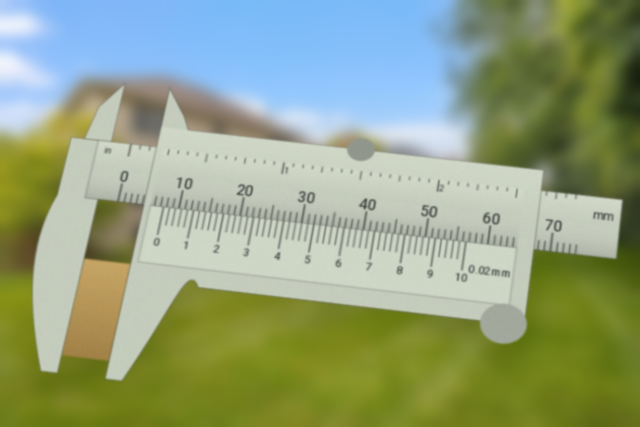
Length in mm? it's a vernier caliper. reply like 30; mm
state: 7.5; mm
